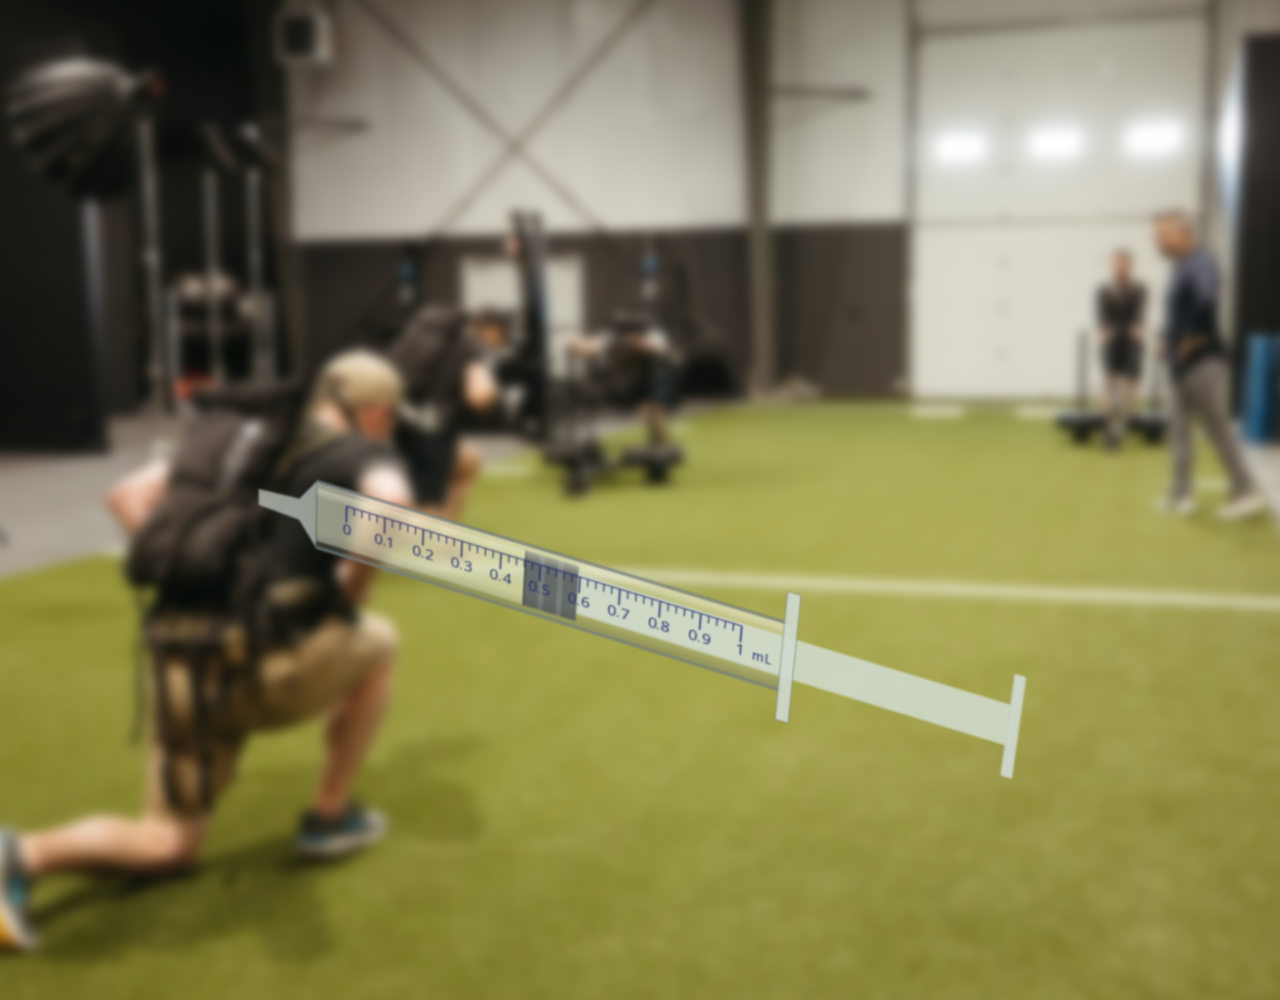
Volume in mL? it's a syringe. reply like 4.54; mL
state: 0.46; mL
